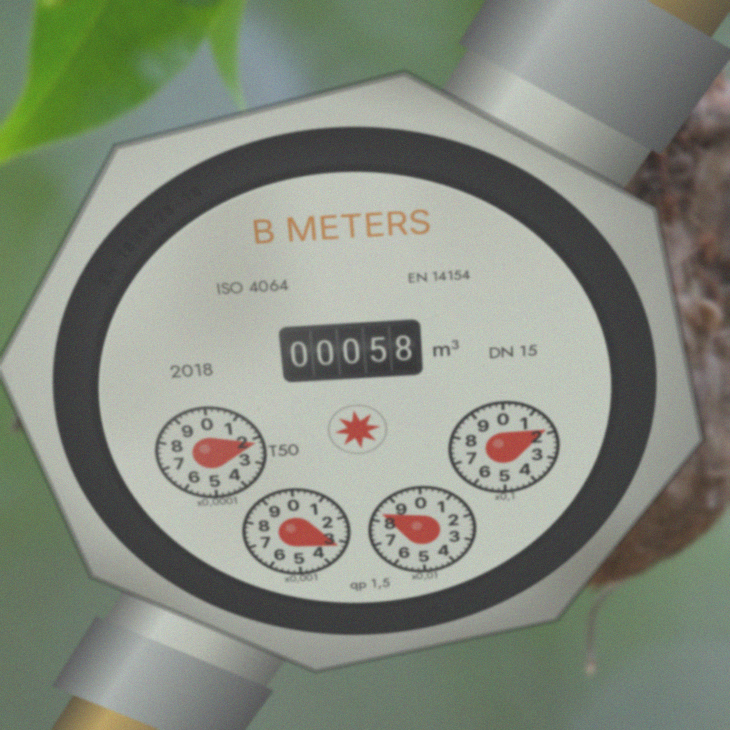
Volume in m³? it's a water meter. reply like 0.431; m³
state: 58.1832; m³
